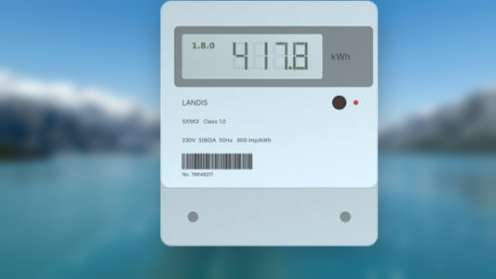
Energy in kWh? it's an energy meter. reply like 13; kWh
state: 417.8; kWh
